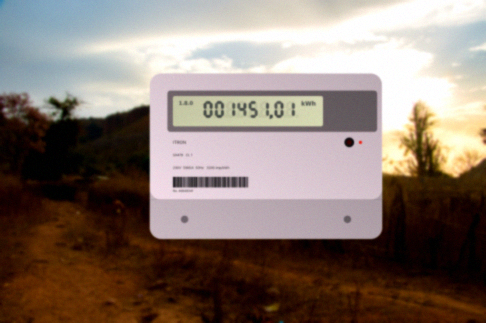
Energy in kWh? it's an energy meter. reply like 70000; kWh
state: 1451.01; kWh
